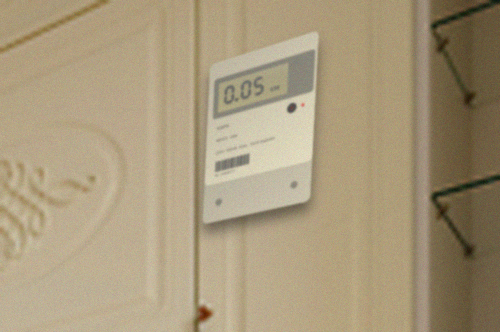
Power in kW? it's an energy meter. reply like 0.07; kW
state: 0.05; kW
